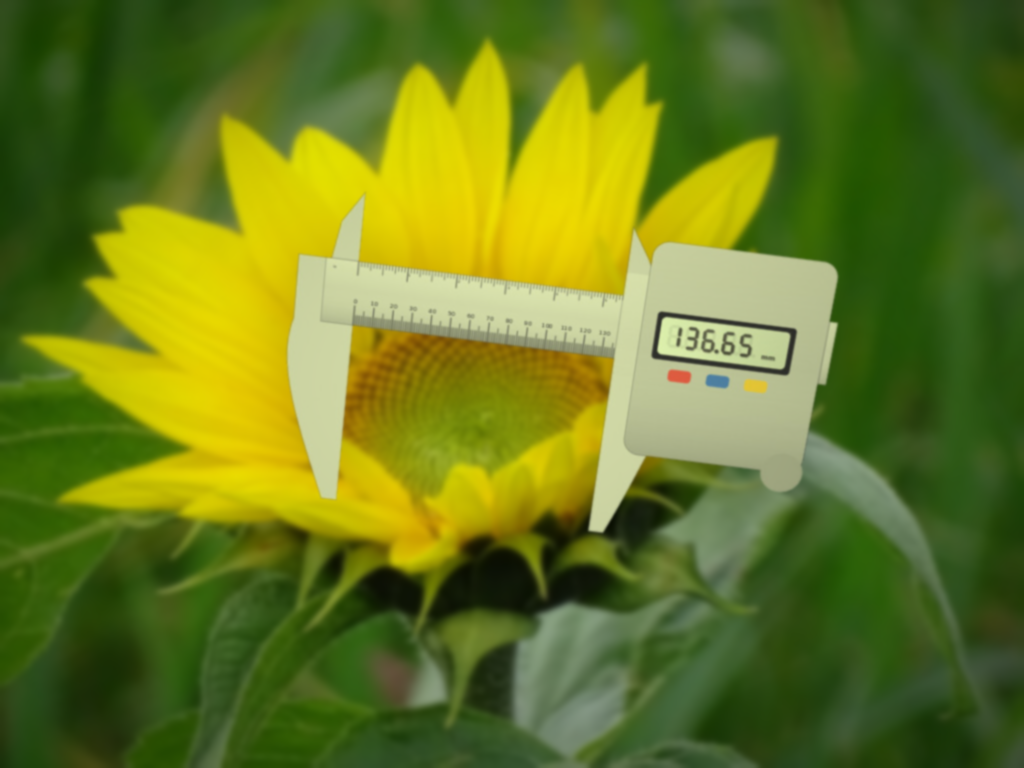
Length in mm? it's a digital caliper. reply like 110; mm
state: 136.65; mm
